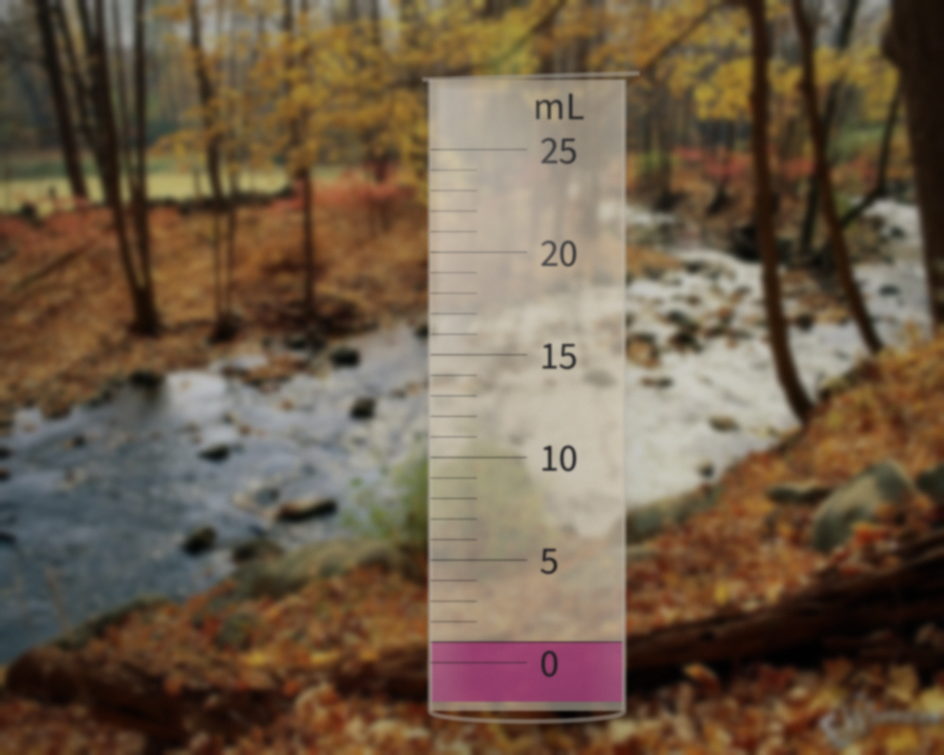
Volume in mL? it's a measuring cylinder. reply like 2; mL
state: 1; mL
